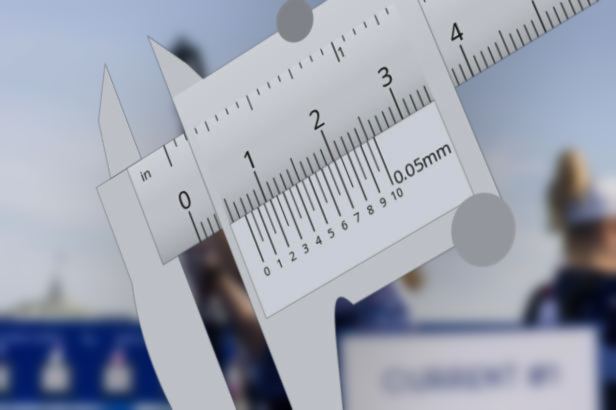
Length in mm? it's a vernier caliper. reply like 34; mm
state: 6.8; mm
